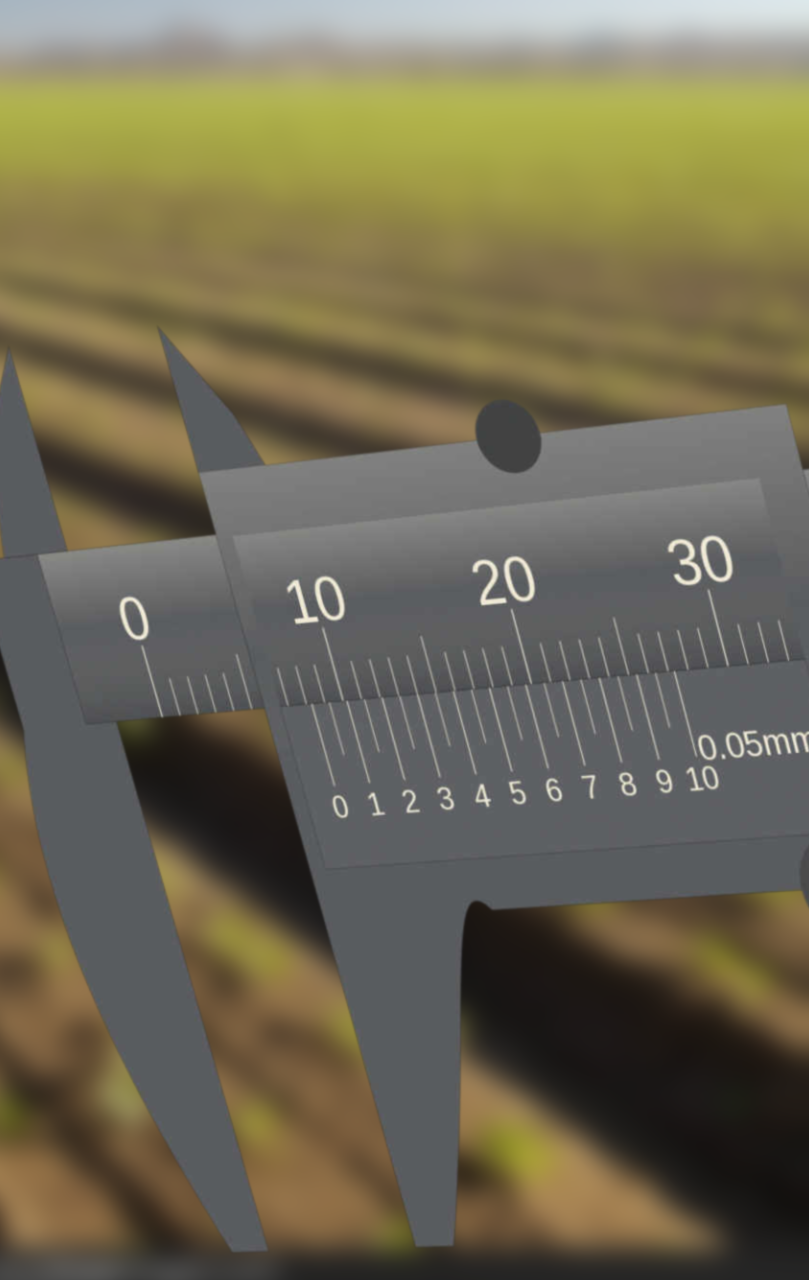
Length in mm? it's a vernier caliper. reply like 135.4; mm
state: 8.3; mm
